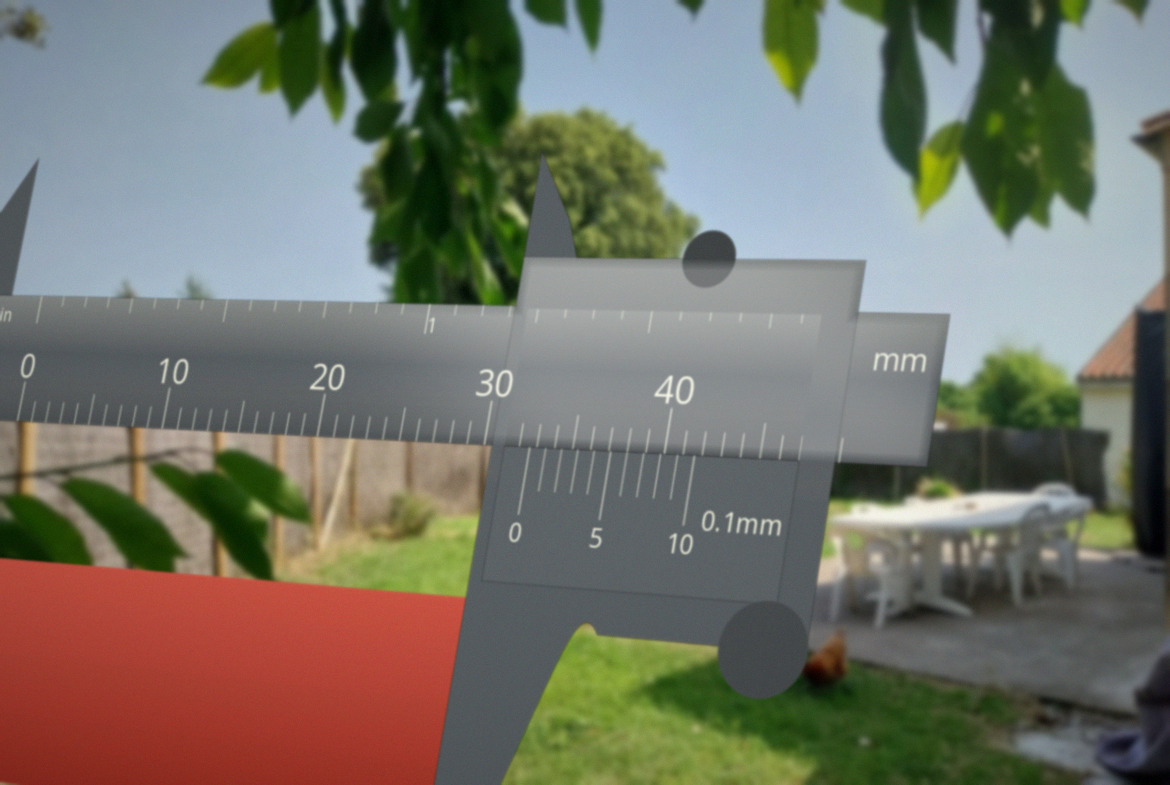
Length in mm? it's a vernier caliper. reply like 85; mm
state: 32.6; mm
